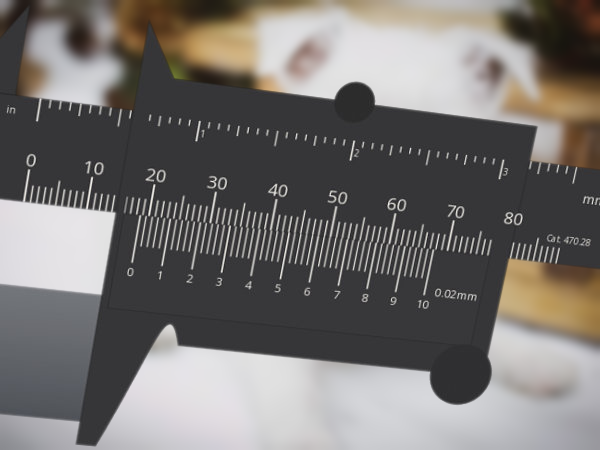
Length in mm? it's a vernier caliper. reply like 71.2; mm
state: 18.6; mm
